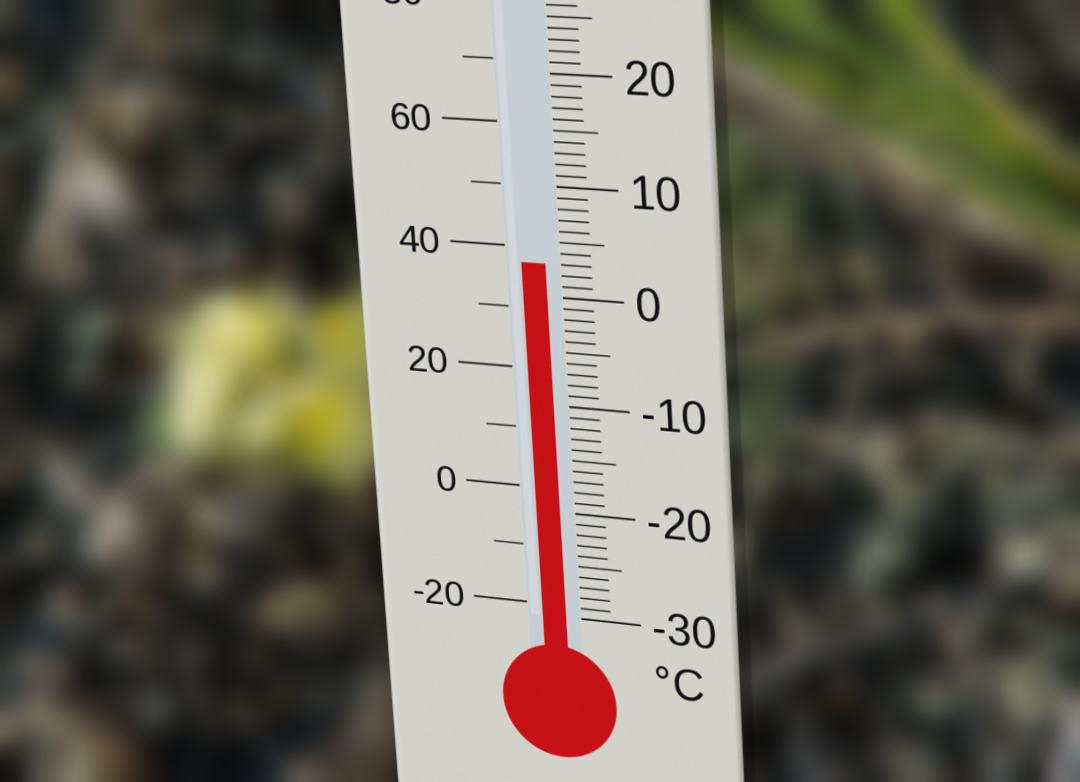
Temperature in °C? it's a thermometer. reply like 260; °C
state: 3; °C
